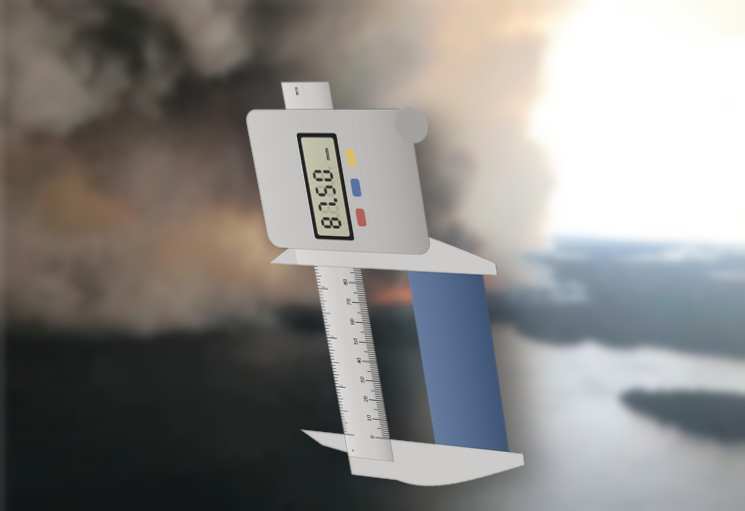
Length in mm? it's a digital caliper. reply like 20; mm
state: 87.50; mm
